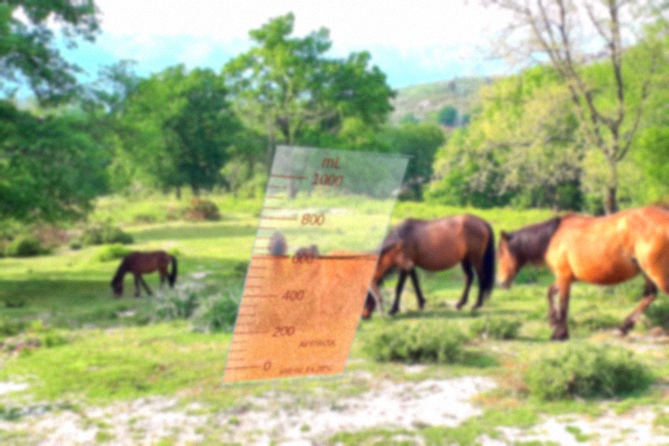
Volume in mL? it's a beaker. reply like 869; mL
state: 600; mL
